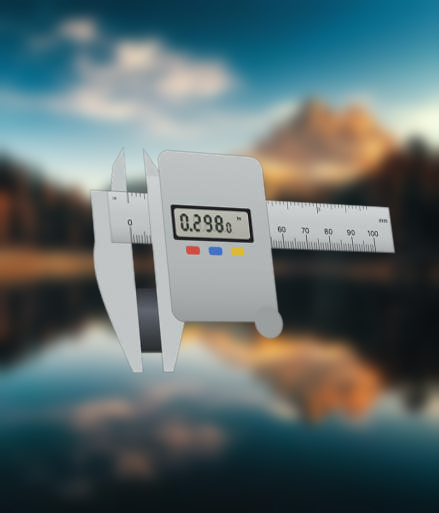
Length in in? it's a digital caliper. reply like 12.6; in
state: 0.2980; in
